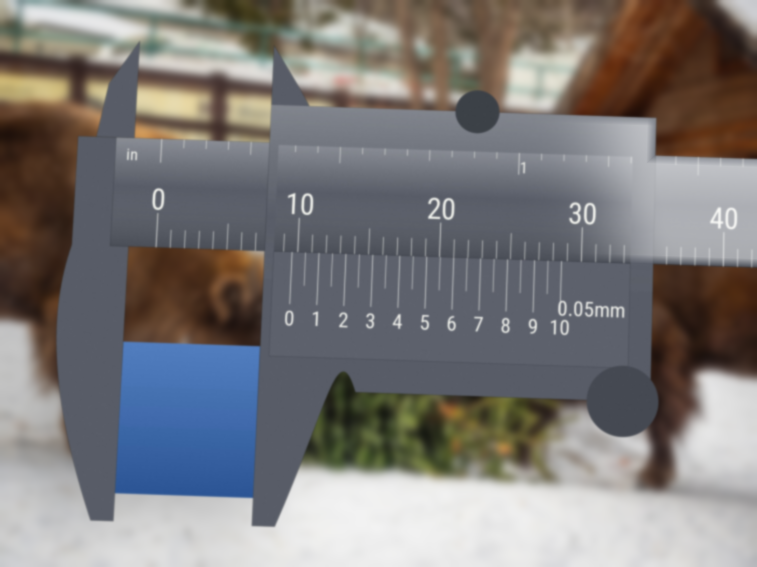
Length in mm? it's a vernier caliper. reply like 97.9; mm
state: 9.6; mm
